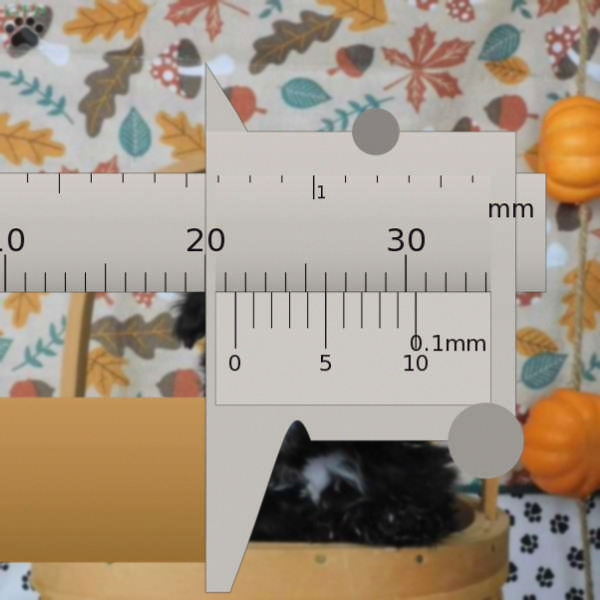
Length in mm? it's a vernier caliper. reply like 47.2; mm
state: 21.5; mm
